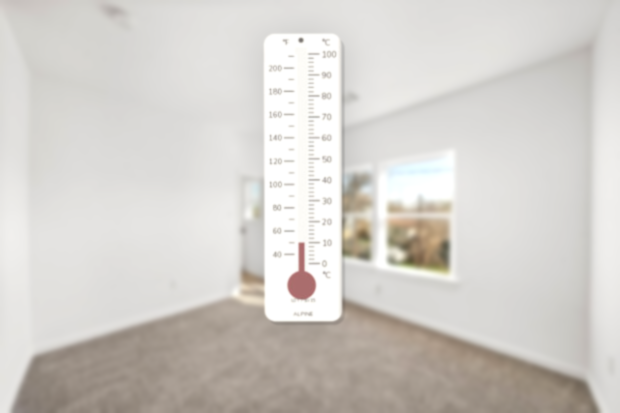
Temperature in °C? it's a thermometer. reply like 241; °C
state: 10; °C
